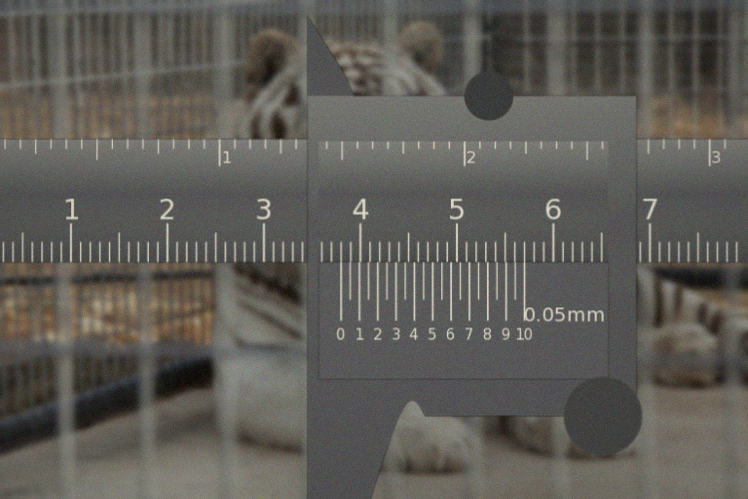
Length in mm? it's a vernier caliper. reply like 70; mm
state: 38.0; mm
